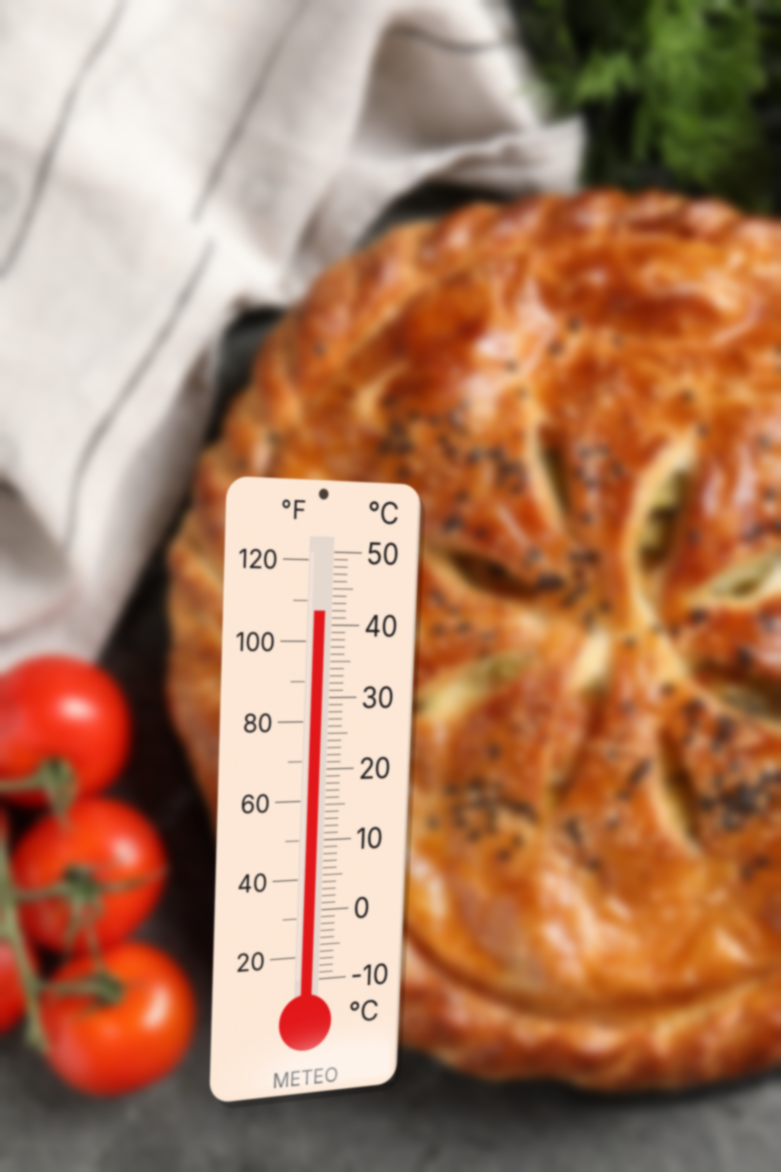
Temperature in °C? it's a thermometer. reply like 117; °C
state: 42; °C
